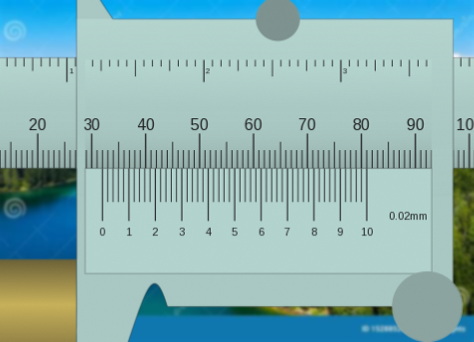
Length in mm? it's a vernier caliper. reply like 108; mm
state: 32.0; mm
